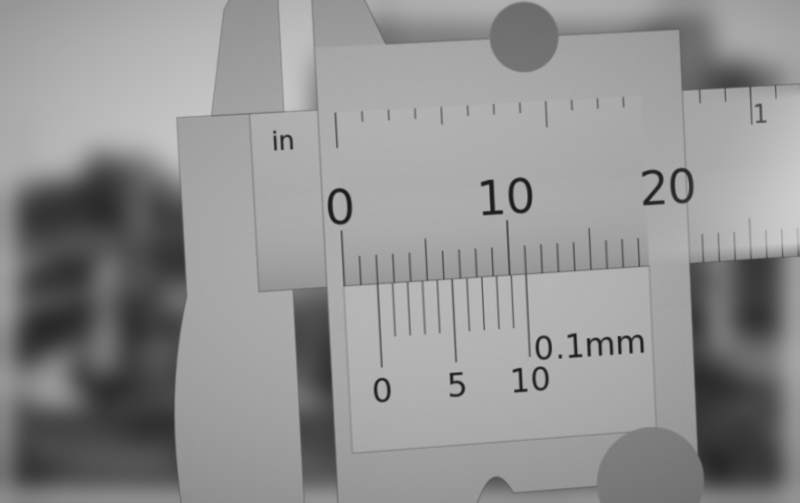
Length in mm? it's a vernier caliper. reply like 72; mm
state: 2.0; mm
